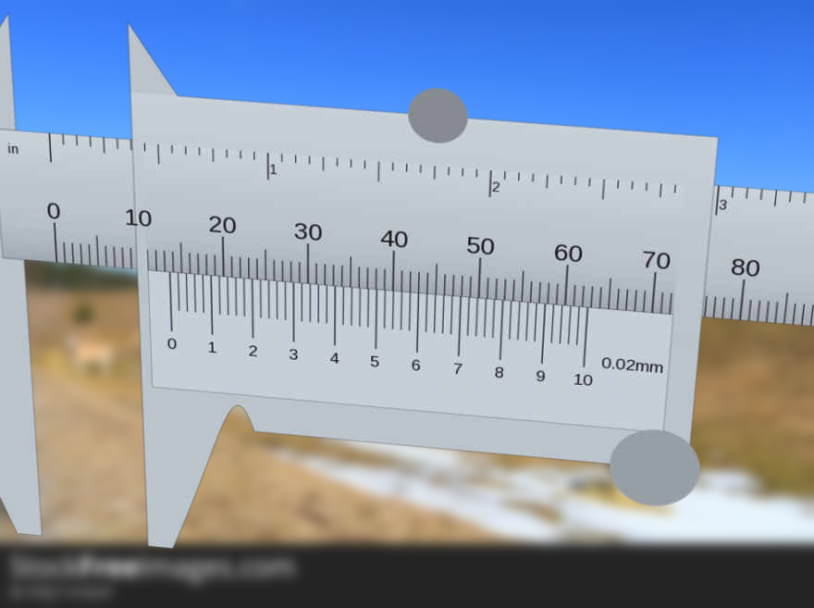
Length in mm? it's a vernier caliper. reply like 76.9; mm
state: 13.6; mm
